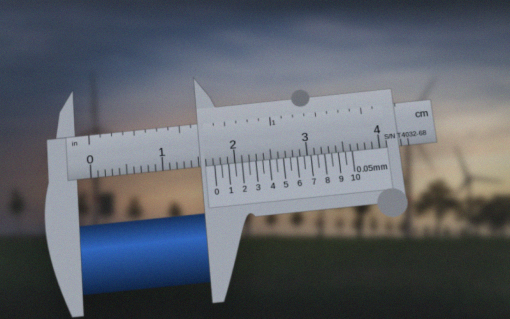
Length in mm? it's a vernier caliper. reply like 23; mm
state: 17.2; mm
